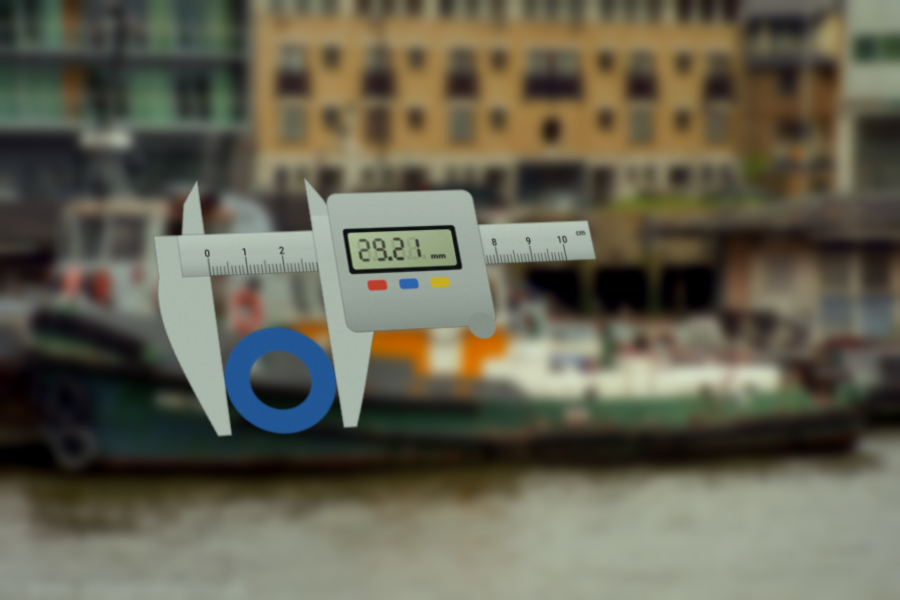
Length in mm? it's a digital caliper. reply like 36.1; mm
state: 29.21; mm
